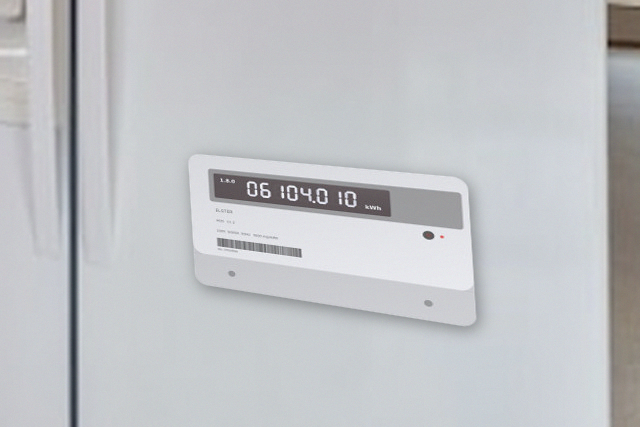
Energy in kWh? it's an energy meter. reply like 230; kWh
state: 6104.010; kWh
